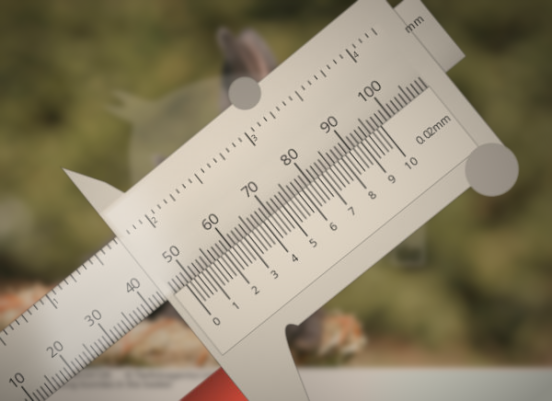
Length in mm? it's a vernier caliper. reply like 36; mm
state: 48.5; mm
